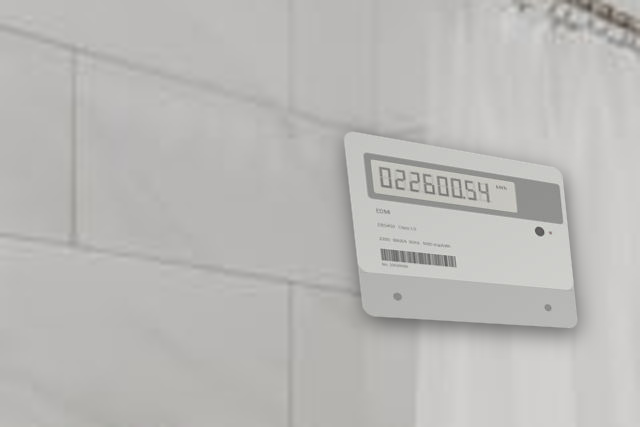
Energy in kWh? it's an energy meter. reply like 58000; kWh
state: 22600.54; kWh
